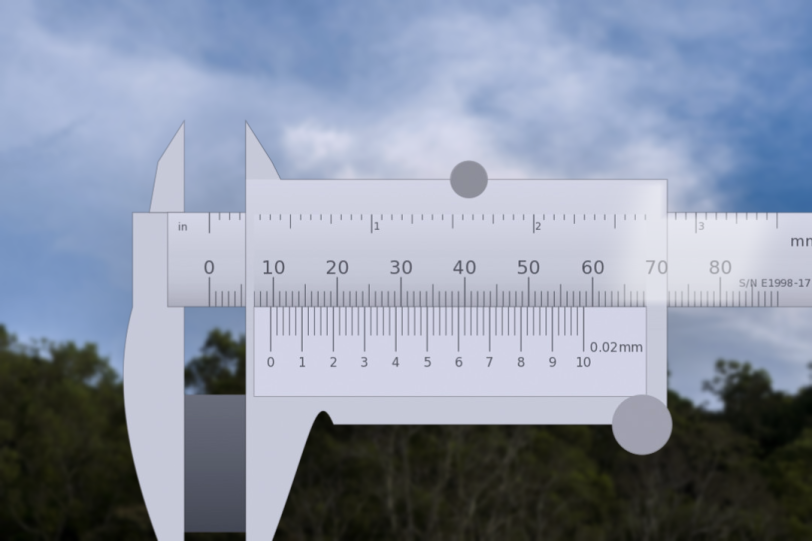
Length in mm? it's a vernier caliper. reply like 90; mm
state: 9.6; mm
